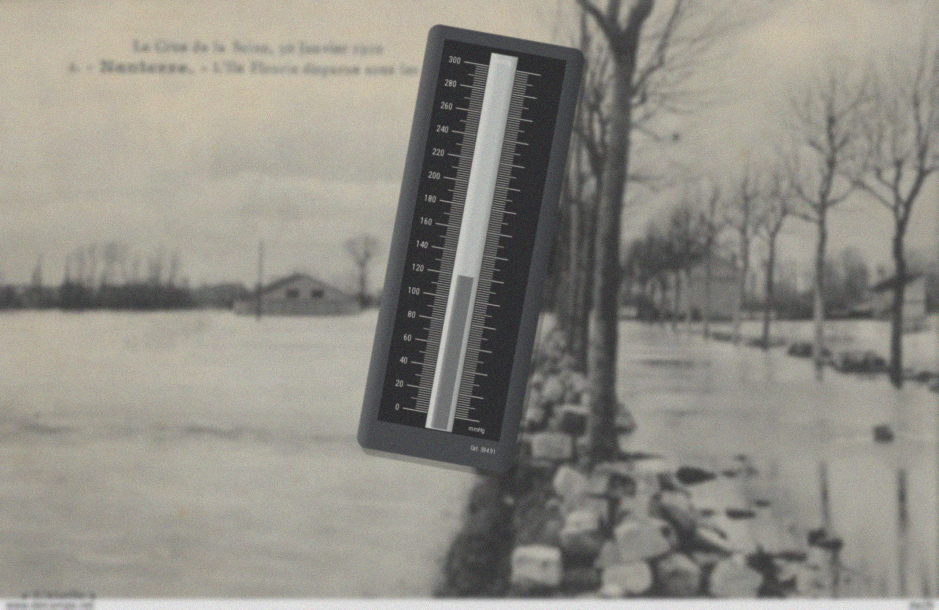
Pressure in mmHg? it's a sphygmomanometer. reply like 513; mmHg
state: 120; mmHg
